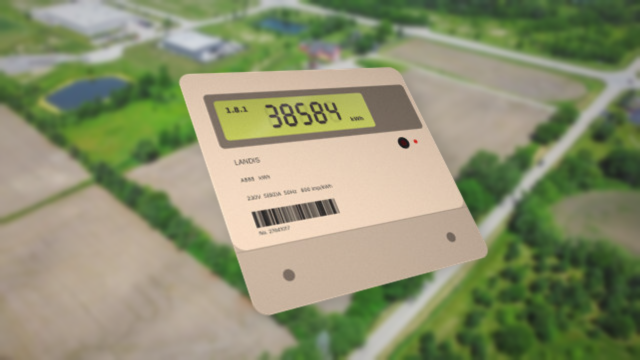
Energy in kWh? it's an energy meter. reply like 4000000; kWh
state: 38584; kWh
